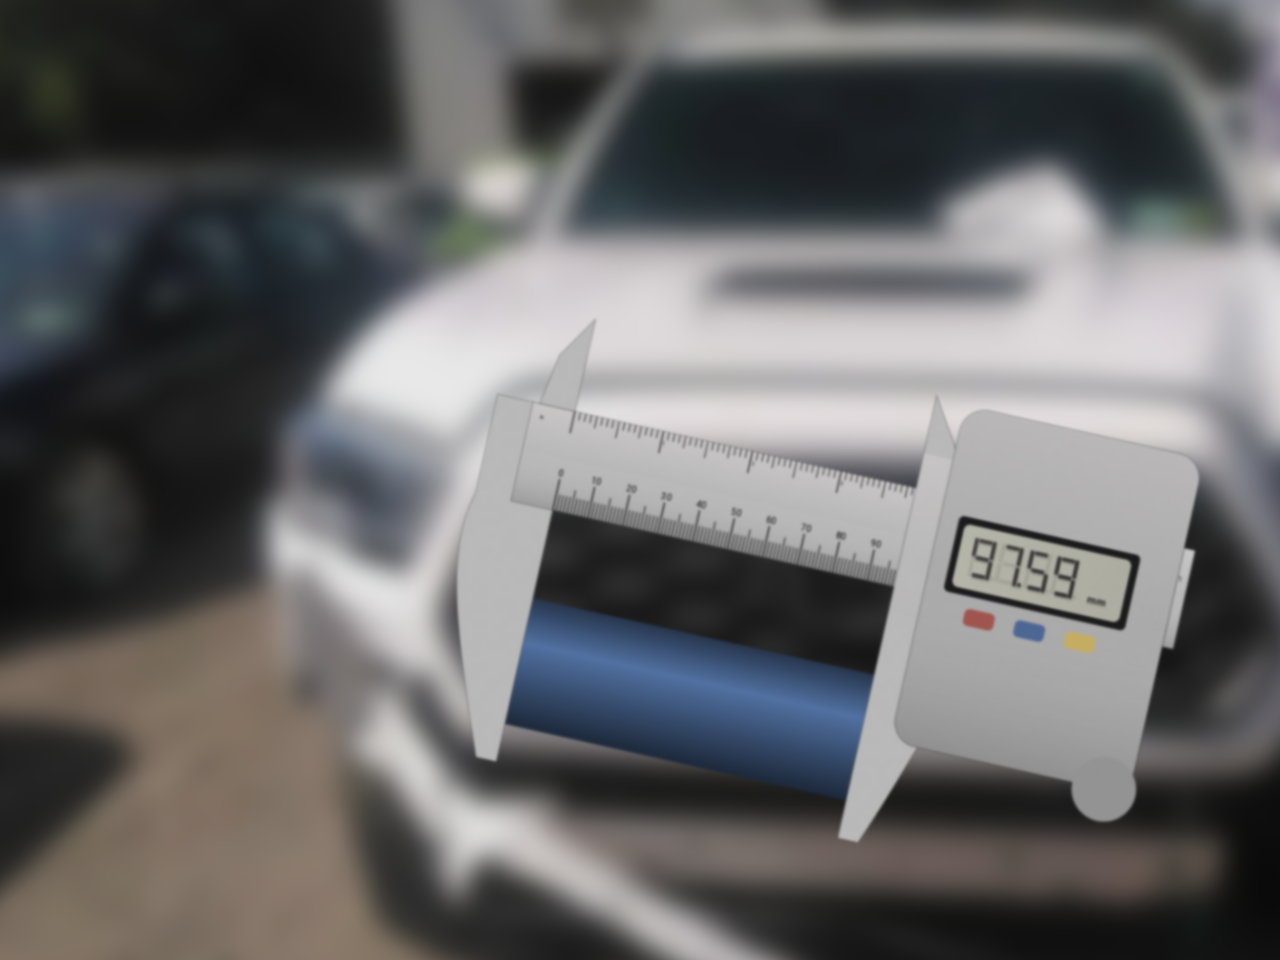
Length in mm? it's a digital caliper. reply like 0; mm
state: 97.59; mm
